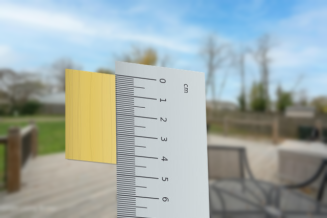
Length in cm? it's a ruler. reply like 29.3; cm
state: 4.5; cm
